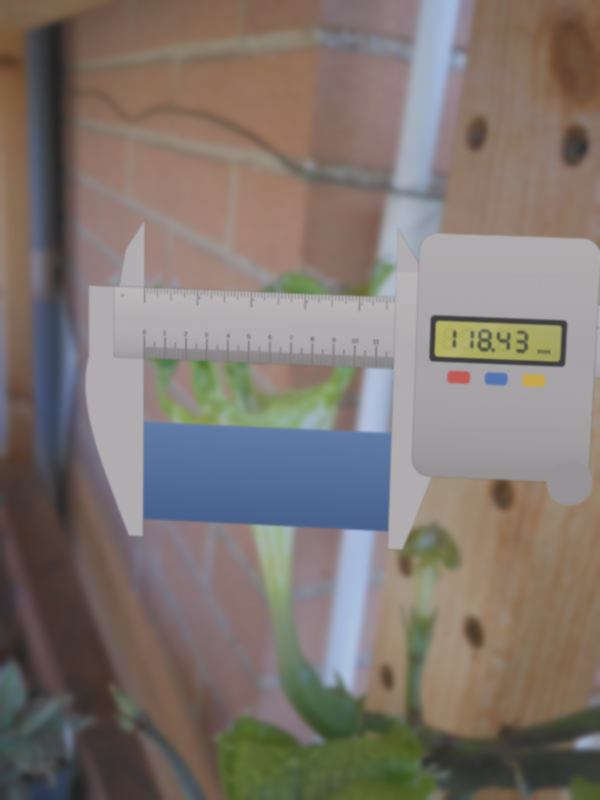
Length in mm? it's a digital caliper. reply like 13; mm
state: 118.43; mm
